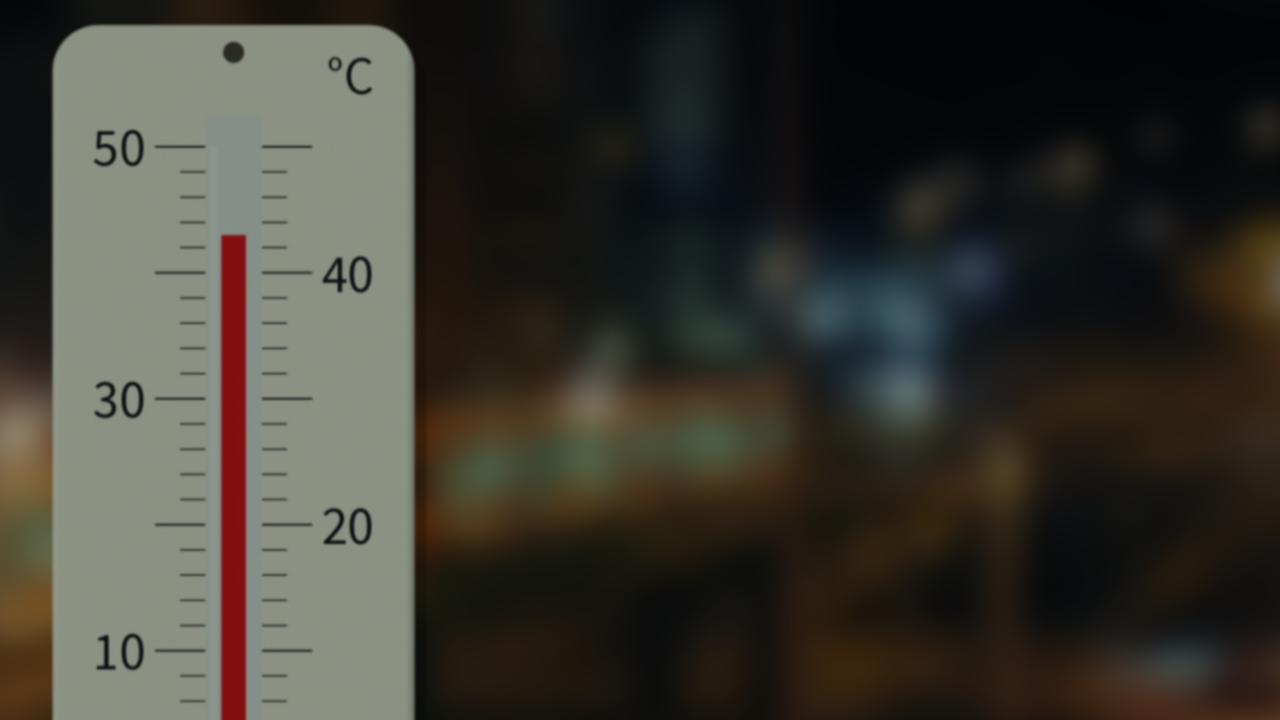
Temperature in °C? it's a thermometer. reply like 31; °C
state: 43; °C
